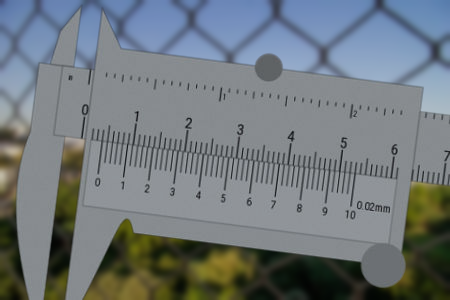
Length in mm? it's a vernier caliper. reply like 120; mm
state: 4.0; mm
